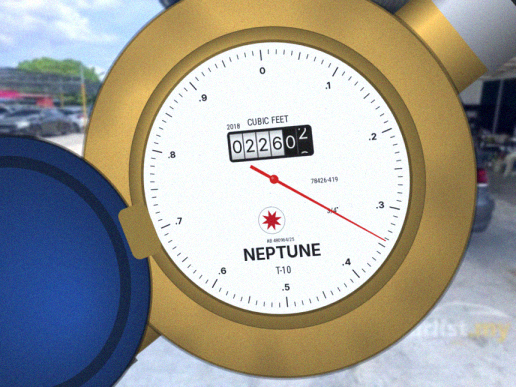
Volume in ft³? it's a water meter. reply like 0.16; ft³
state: 22602.34; ft³
